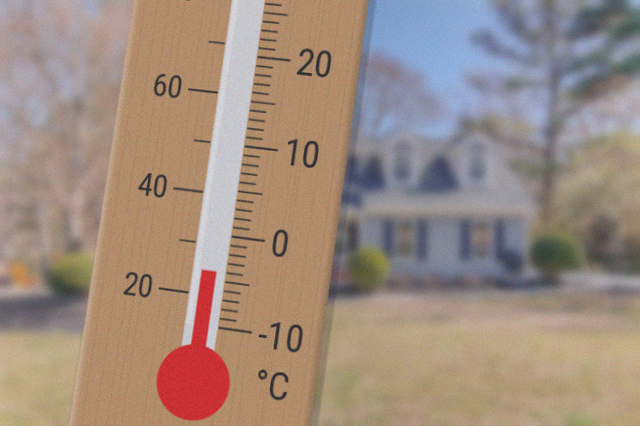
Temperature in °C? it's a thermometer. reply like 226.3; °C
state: -4; °C
